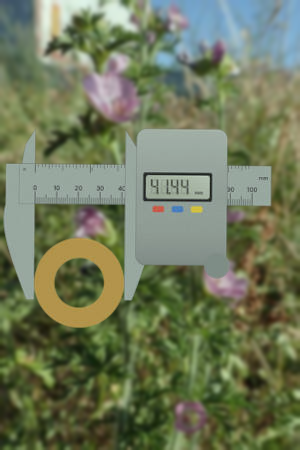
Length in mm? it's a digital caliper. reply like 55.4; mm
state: 41.44; mm
